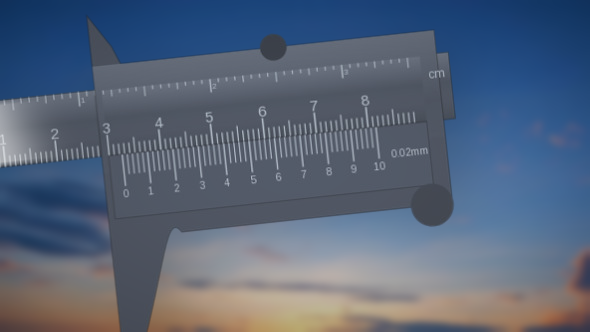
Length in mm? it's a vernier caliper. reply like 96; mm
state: 32.5; mm
